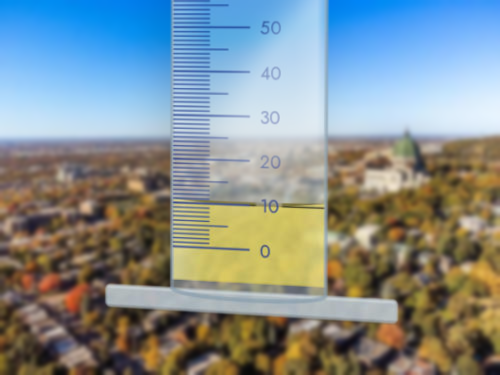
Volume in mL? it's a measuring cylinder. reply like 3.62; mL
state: 10; mL
